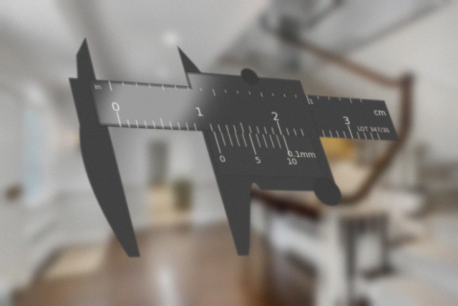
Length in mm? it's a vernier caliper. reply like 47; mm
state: 11.2; mm
